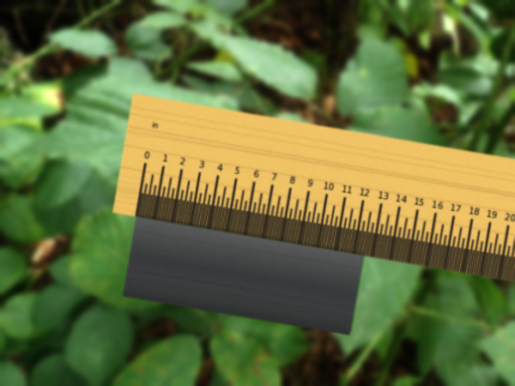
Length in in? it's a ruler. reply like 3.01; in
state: 12.5; in
